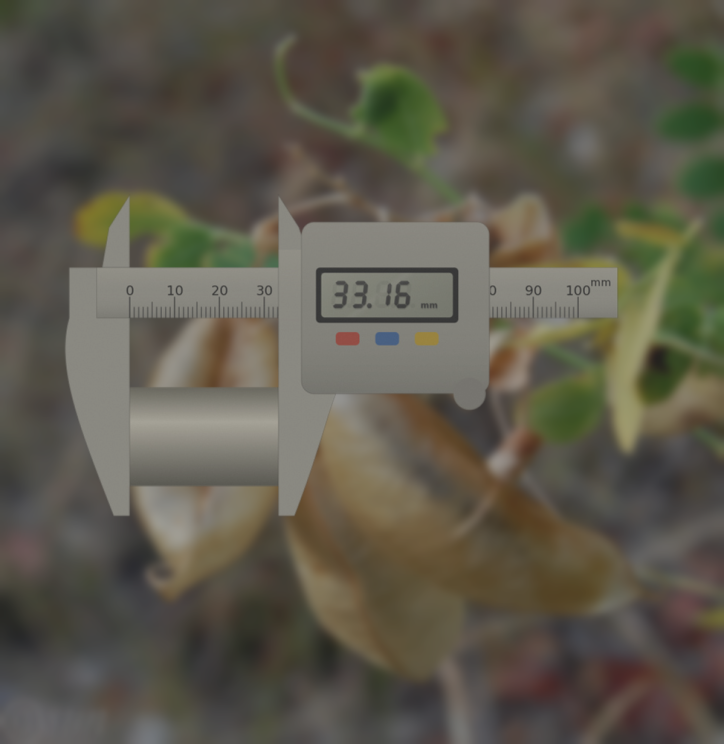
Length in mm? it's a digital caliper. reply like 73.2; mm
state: 33.16; mm
